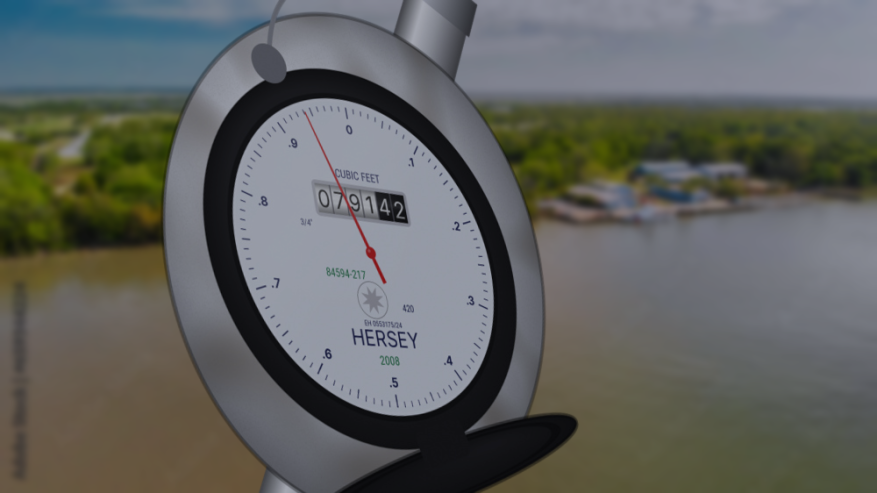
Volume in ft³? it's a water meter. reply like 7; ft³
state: 79141.94; ft³
